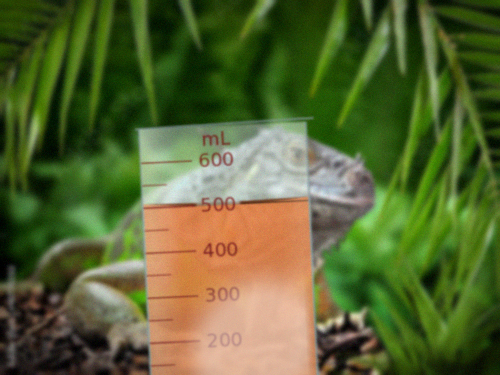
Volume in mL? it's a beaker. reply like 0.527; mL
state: 500; mL
